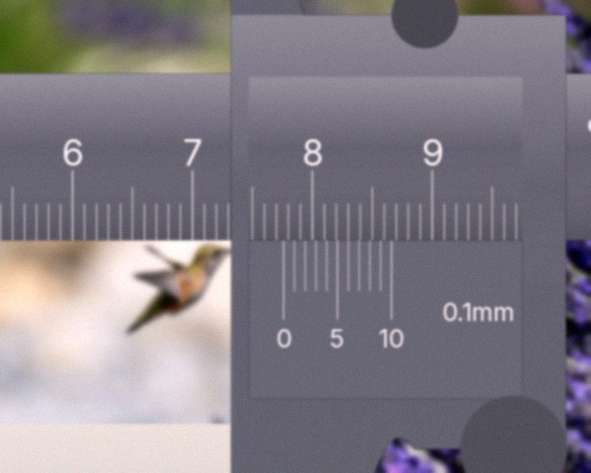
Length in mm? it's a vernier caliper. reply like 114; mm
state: 77.6; mm
